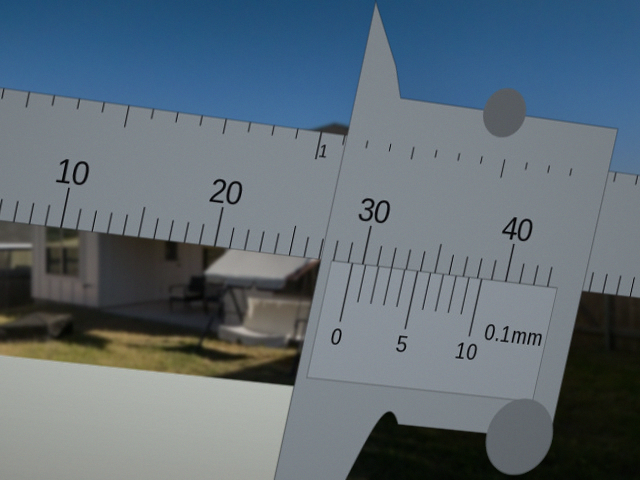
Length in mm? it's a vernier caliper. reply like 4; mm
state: 29.3; mm
